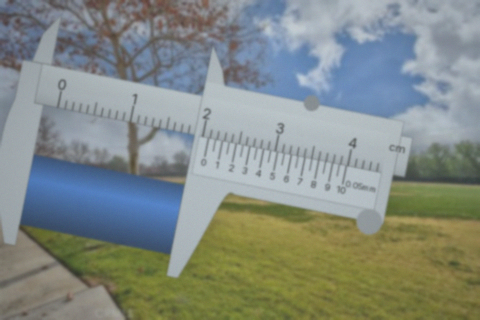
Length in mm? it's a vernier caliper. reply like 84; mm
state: 20.8; mm
